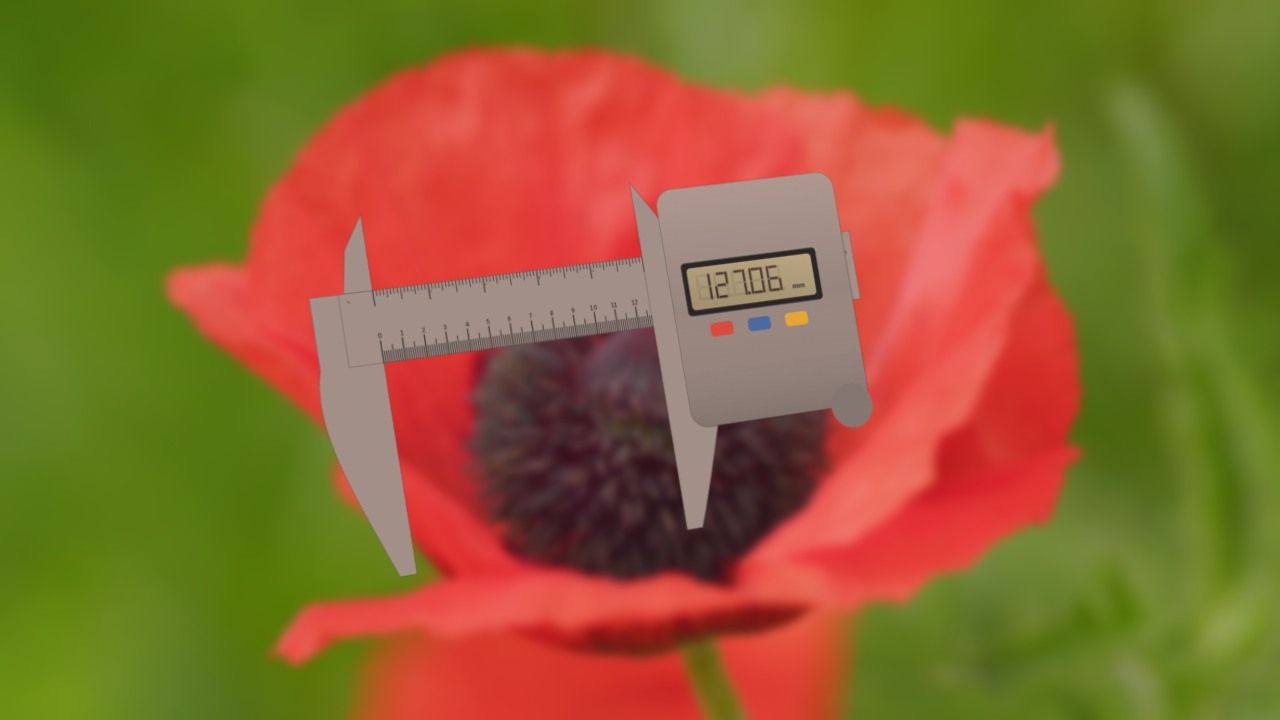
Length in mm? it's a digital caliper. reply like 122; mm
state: 127.06; mm
